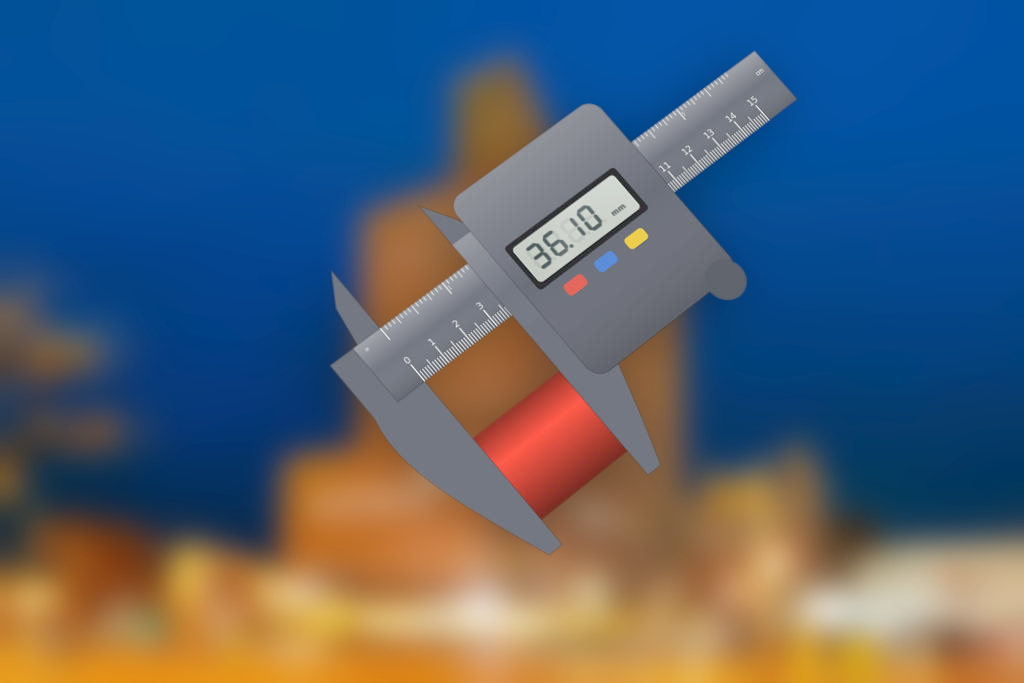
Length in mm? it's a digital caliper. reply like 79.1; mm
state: 36.10; mm
